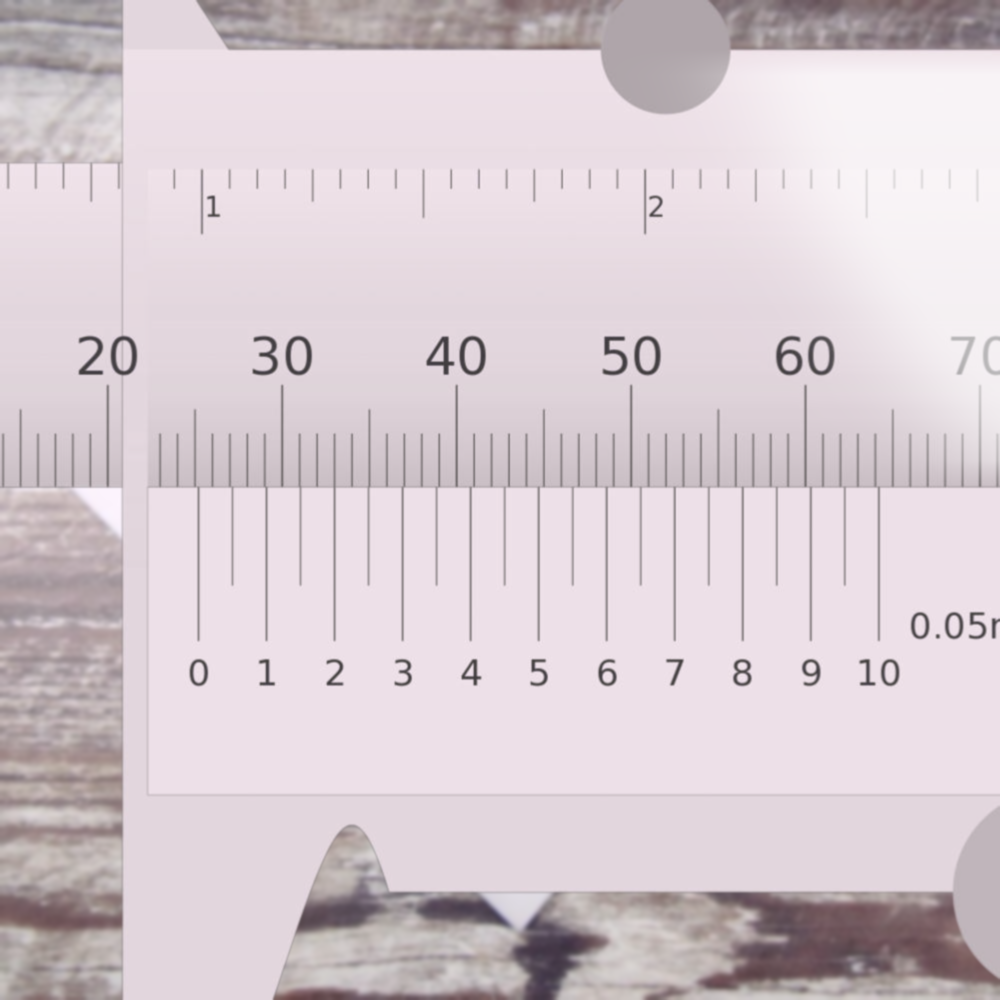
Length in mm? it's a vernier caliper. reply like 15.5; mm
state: 25.2; mm
